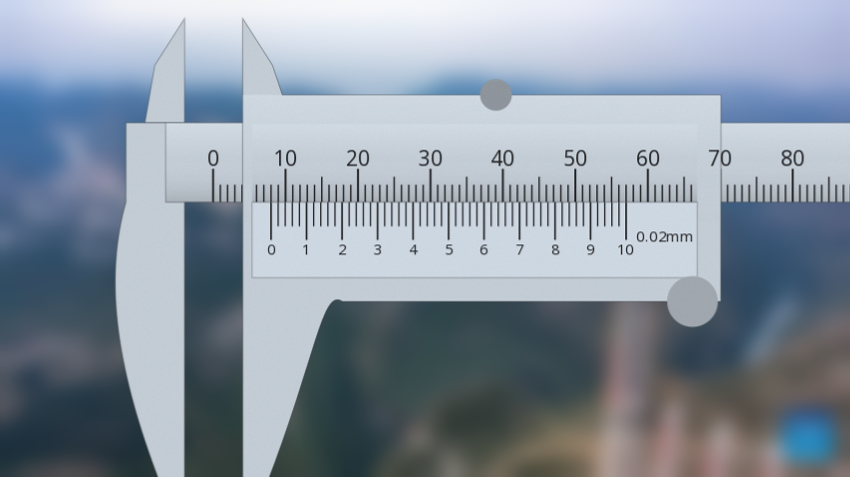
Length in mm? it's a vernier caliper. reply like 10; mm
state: 8.0; mm
